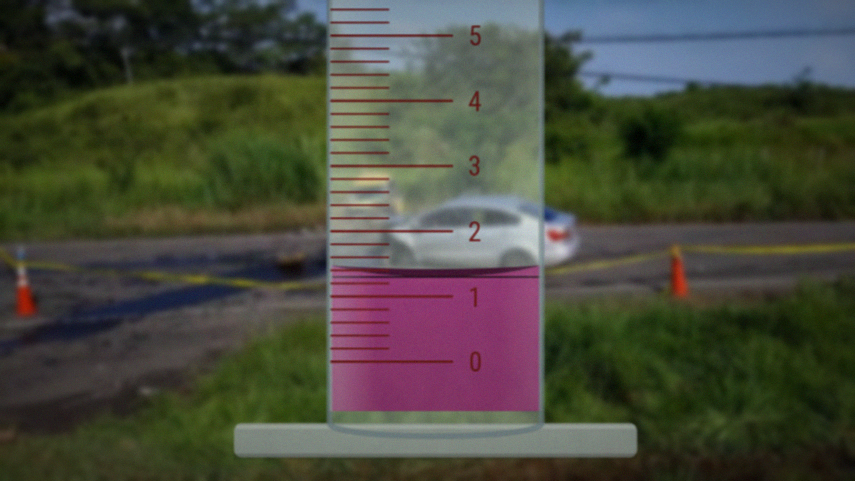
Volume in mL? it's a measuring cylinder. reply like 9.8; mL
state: 1.3; mL
